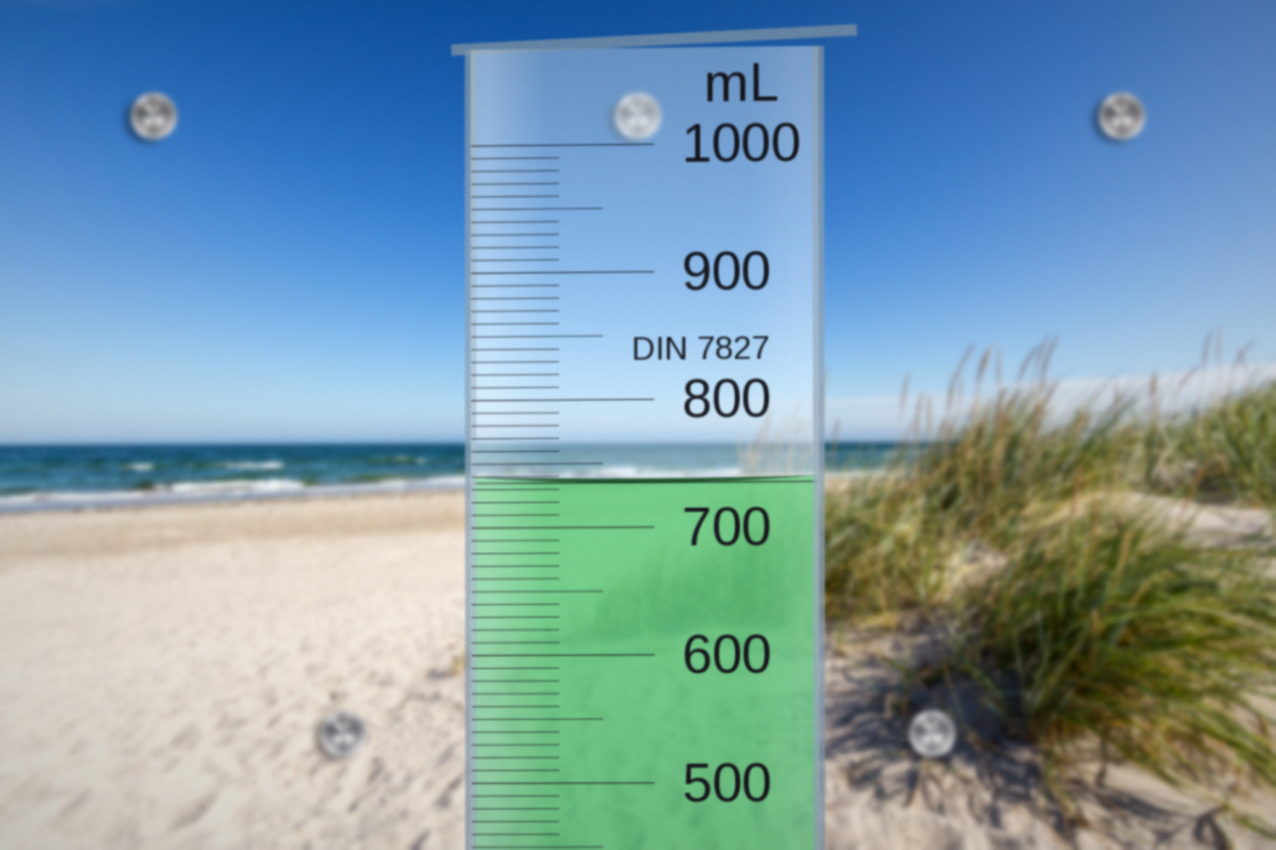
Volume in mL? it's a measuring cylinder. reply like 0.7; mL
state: 735; mL
